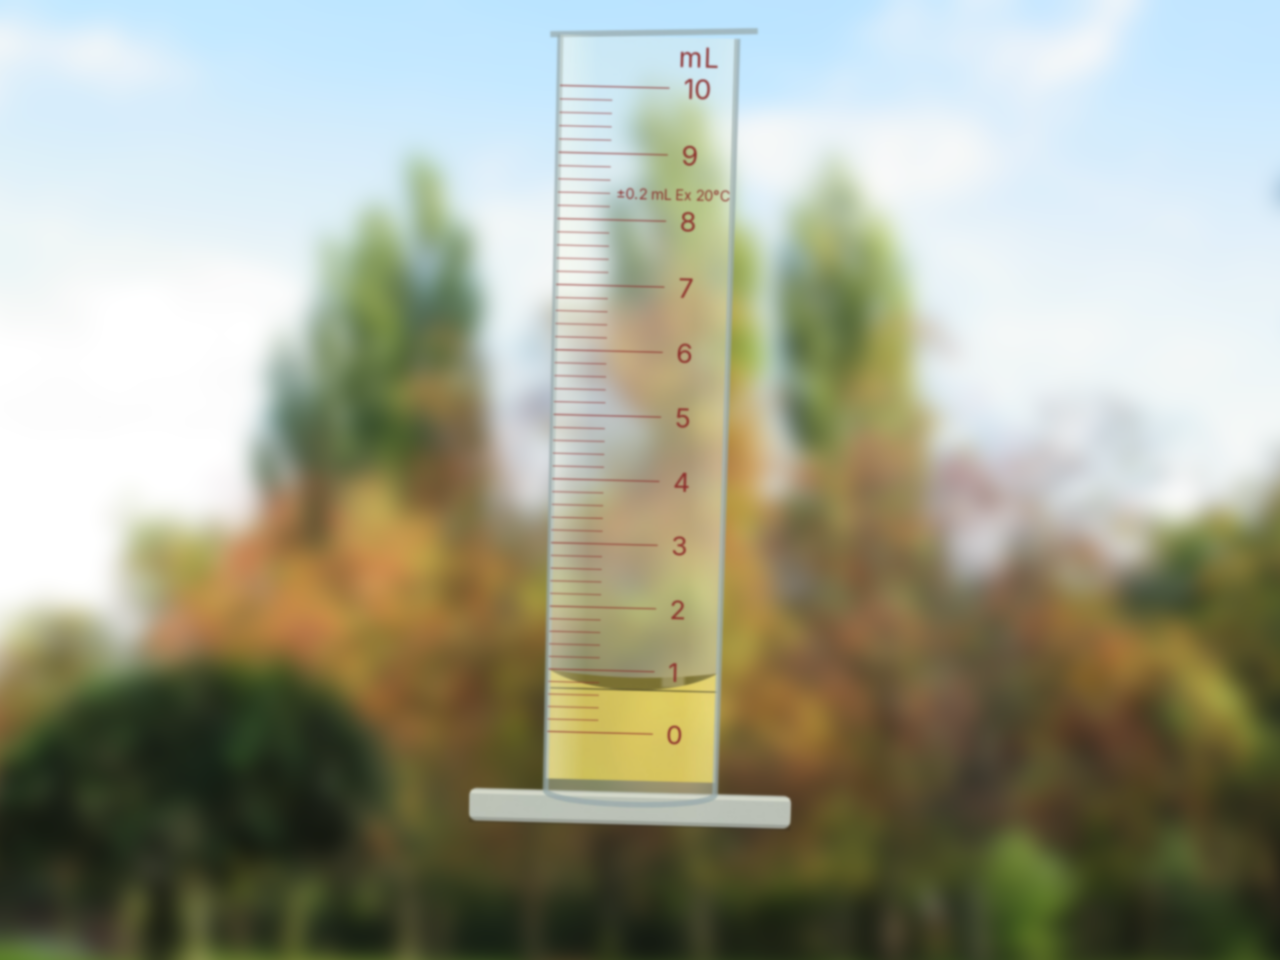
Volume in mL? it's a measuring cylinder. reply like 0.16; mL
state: 0.7; mL
